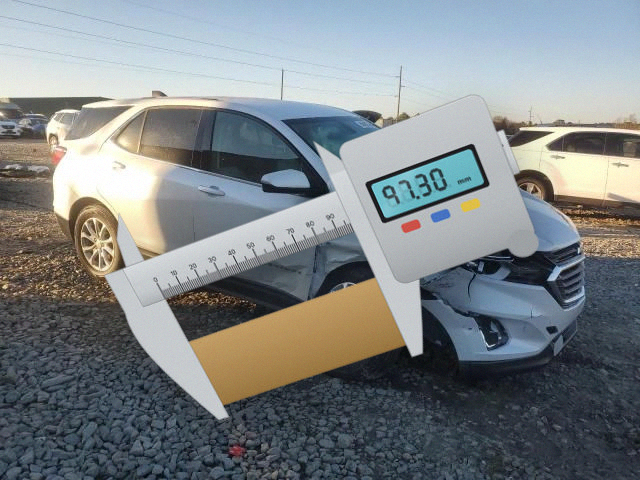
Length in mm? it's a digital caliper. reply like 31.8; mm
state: 97.30; mm
